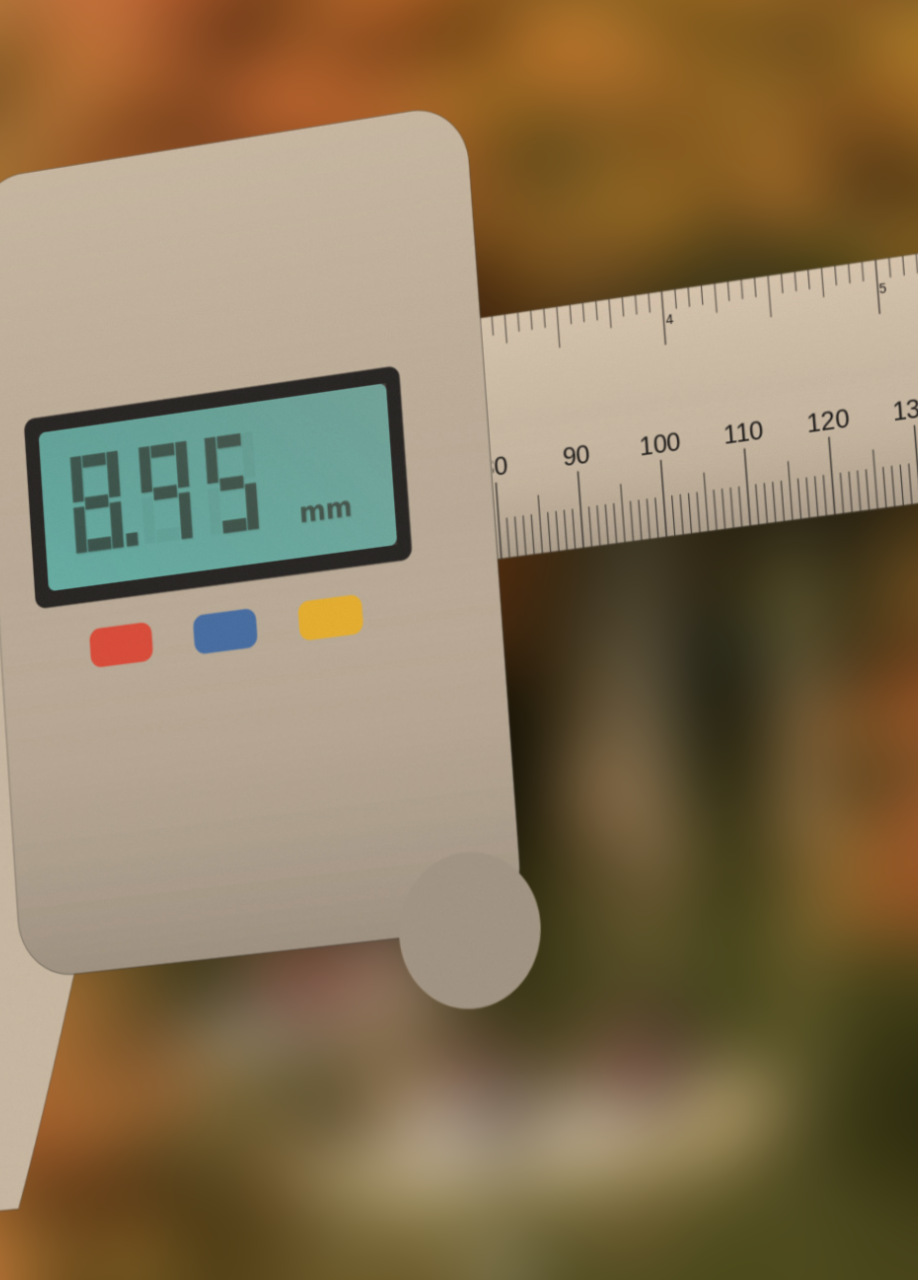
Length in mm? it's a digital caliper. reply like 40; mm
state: 8.95; mm
